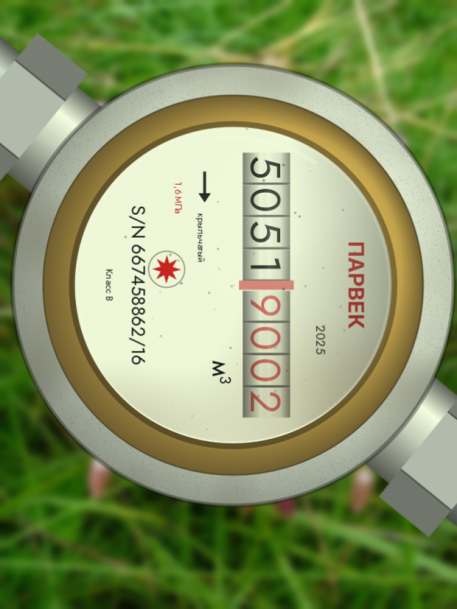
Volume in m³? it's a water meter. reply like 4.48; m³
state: 5051.9002; m³
